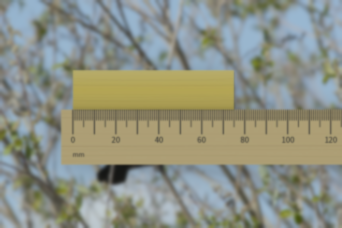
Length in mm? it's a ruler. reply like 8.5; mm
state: 75; mm
